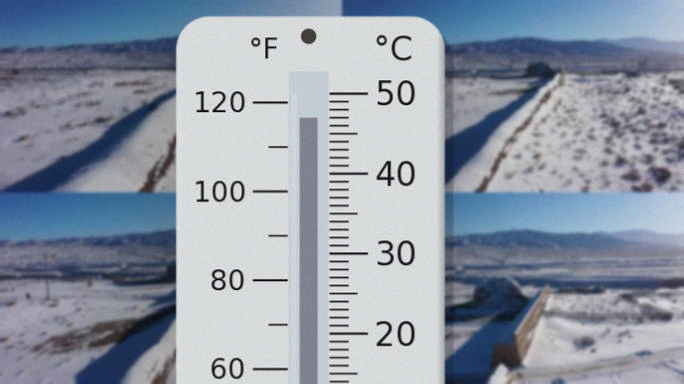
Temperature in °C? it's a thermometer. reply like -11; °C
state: 47; °C
